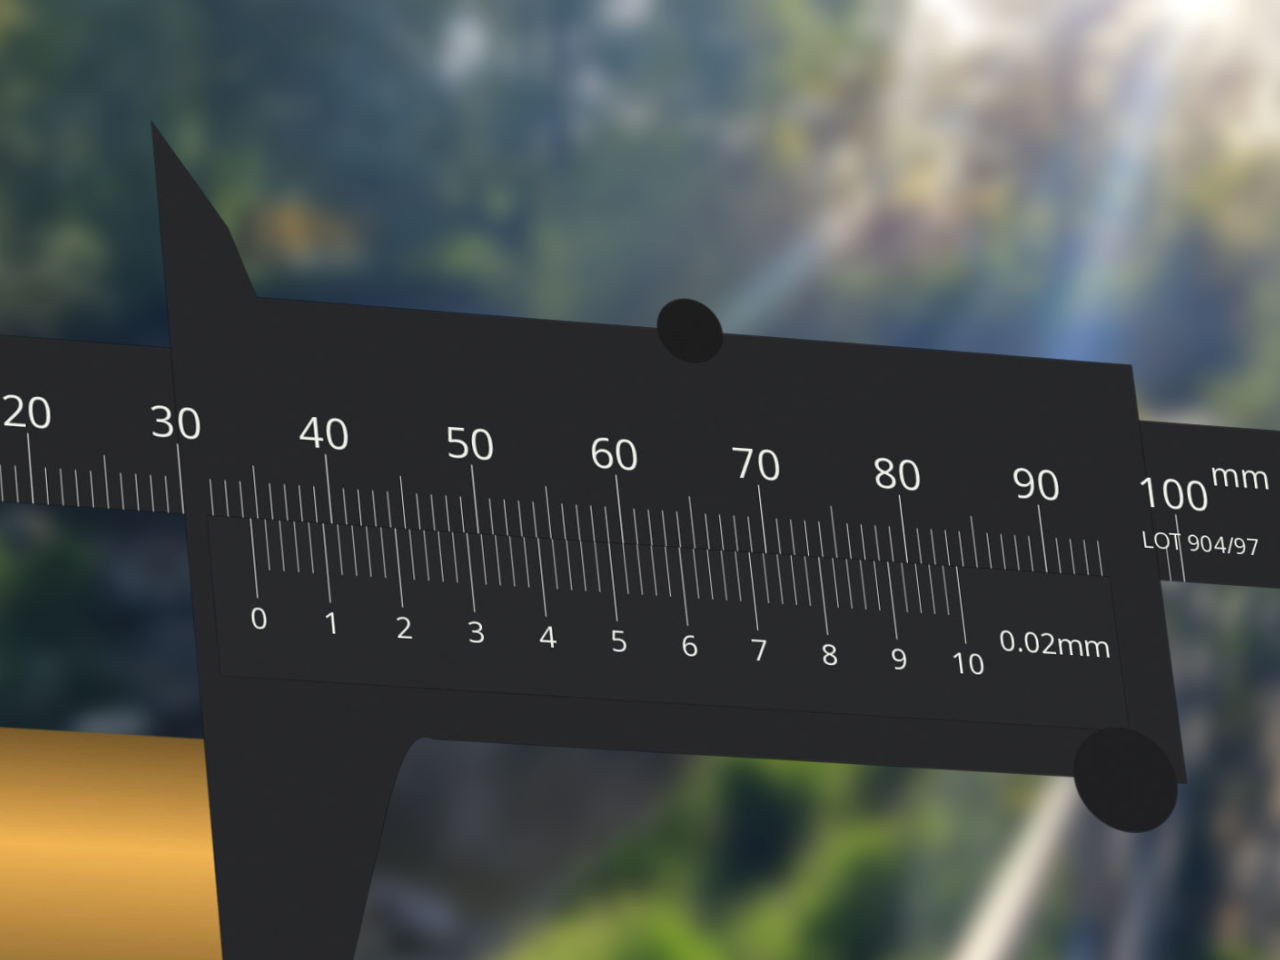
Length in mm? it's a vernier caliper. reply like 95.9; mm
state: 34.5; mm
